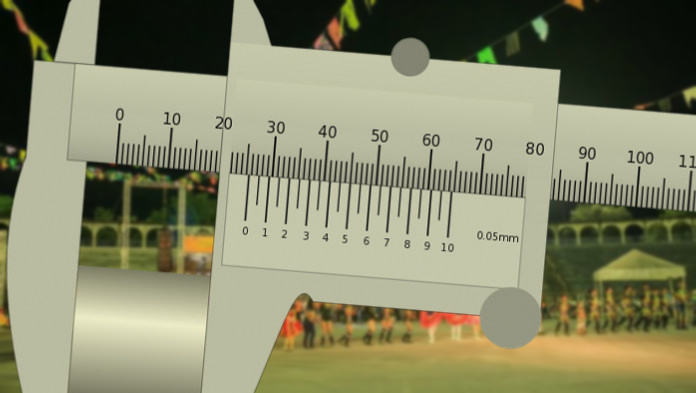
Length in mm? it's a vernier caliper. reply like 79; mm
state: 25.5; mm
